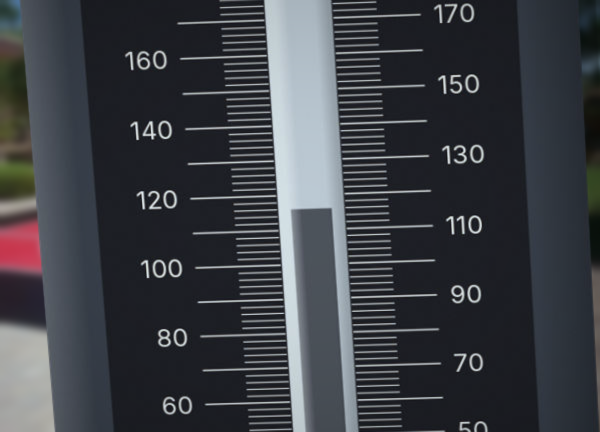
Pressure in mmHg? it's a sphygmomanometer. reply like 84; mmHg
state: 116; mmHg
